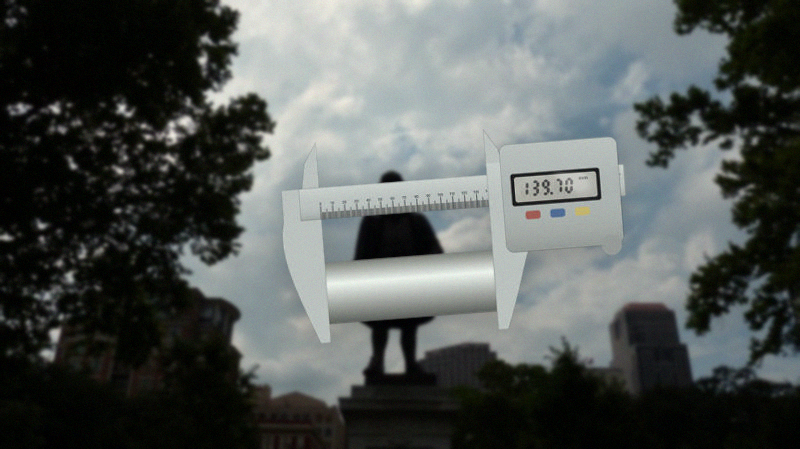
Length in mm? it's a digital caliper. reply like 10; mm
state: 139.70; mm
